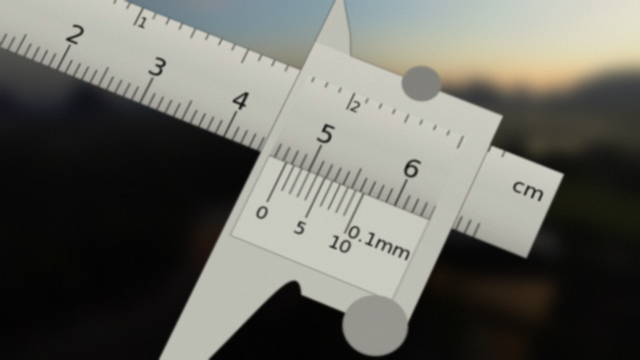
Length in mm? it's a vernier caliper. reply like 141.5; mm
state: 47.4; mm
